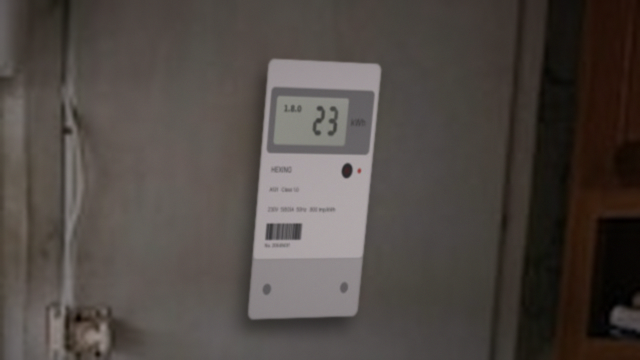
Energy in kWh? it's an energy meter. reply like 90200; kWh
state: 23; kWh
